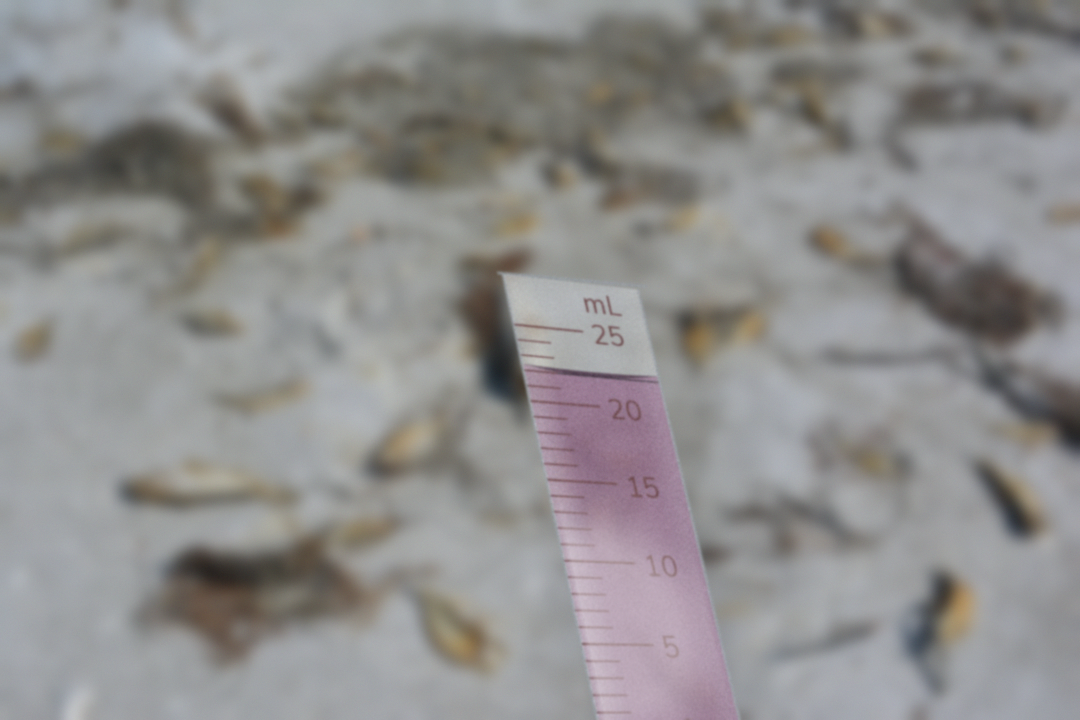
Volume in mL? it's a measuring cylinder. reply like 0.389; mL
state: 22; mL
